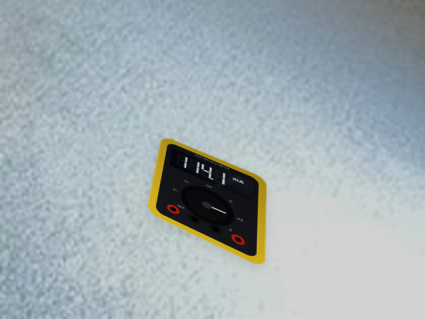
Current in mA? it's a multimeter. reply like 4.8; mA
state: 114.1; mA
